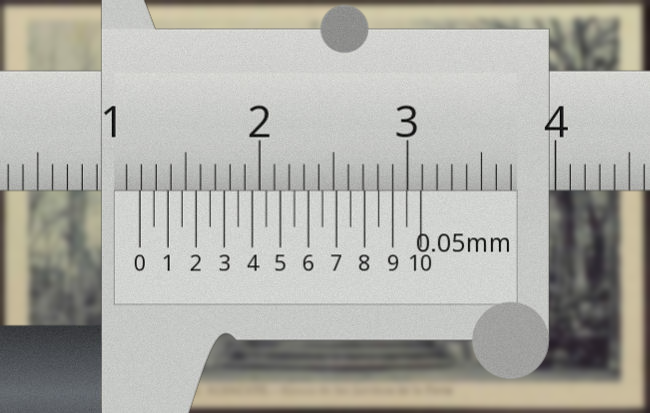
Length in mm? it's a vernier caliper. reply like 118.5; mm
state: 11.9; mm
